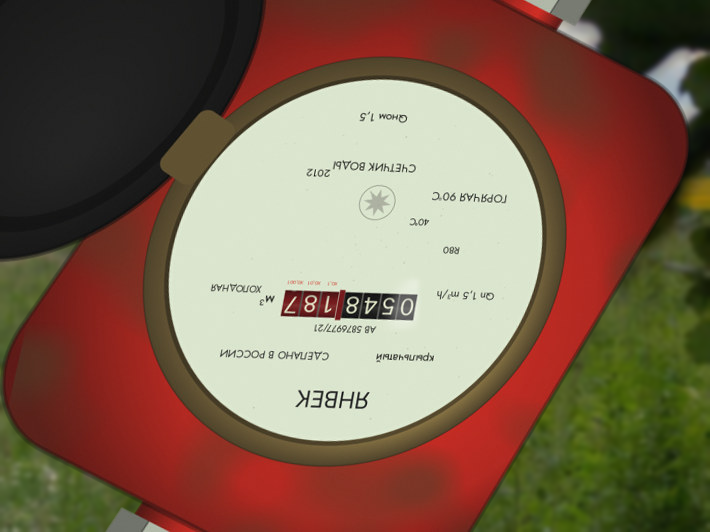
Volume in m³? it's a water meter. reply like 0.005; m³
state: 548.187; m³
